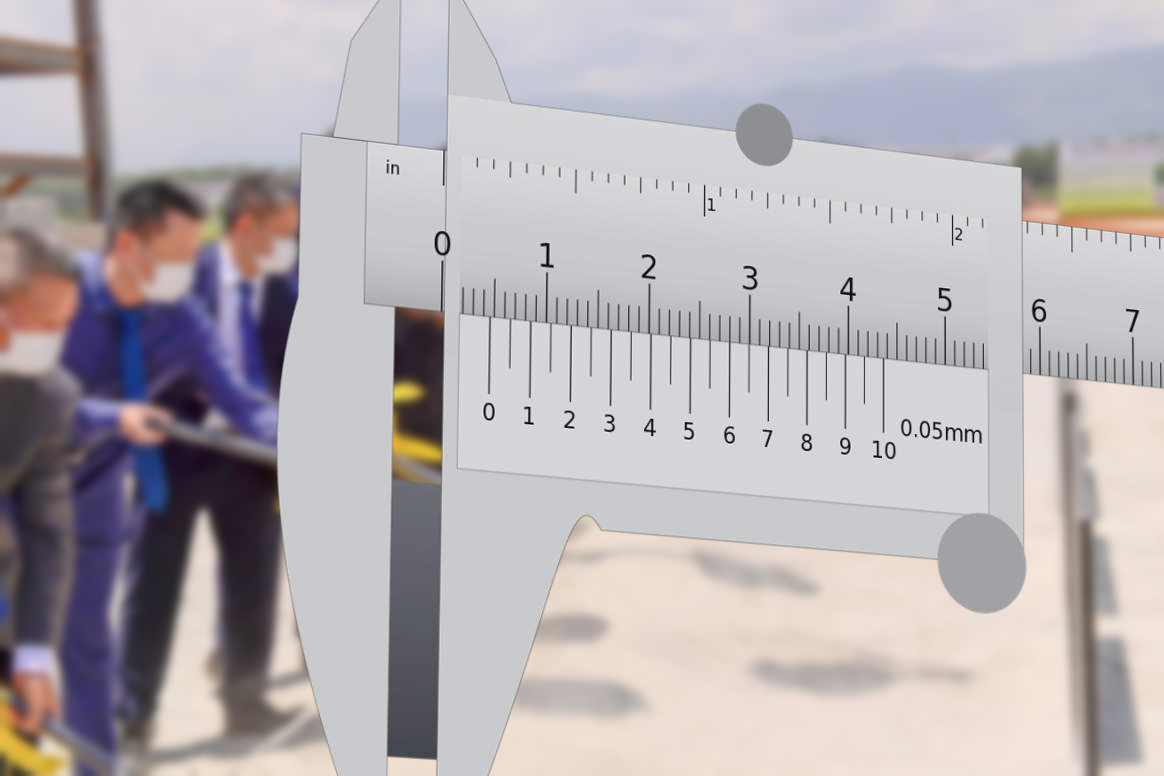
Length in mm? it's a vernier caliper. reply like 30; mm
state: 4.6; mm
